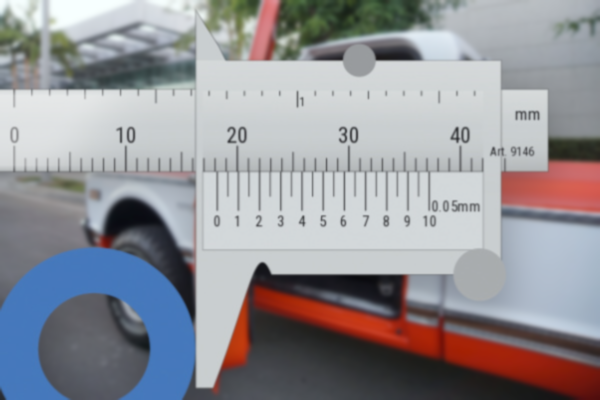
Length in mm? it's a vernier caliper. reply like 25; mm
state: 18.2; mm
